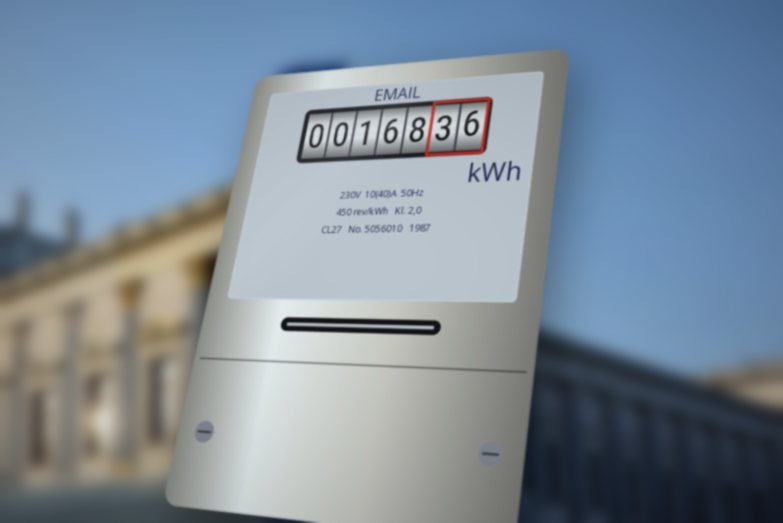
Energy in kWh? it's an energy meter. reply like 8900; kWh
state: 168.36; kWh
